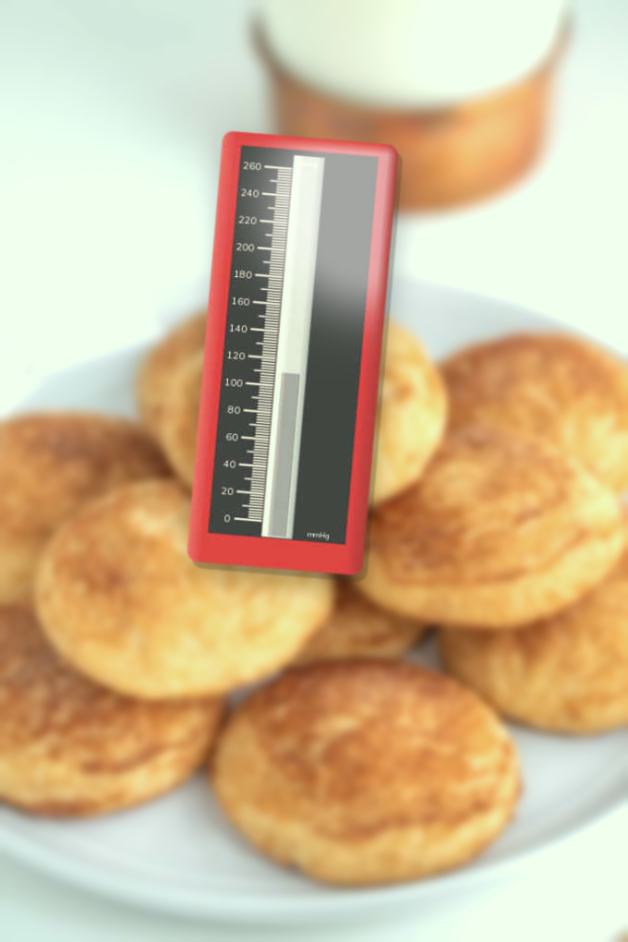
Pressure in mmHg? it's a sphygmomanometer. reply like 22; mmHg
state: 110; mmHg
